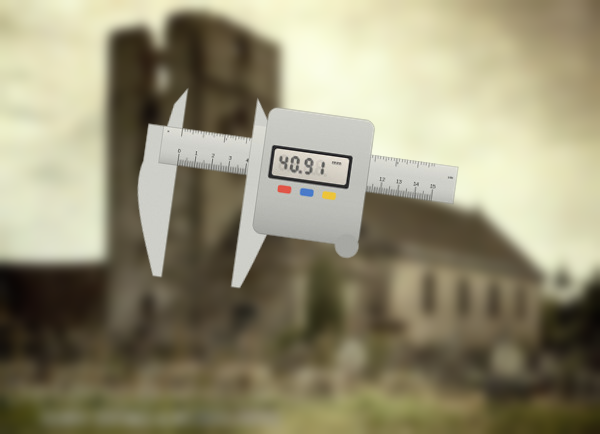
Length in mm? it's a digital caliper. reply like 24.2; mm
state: 40.91; mm
